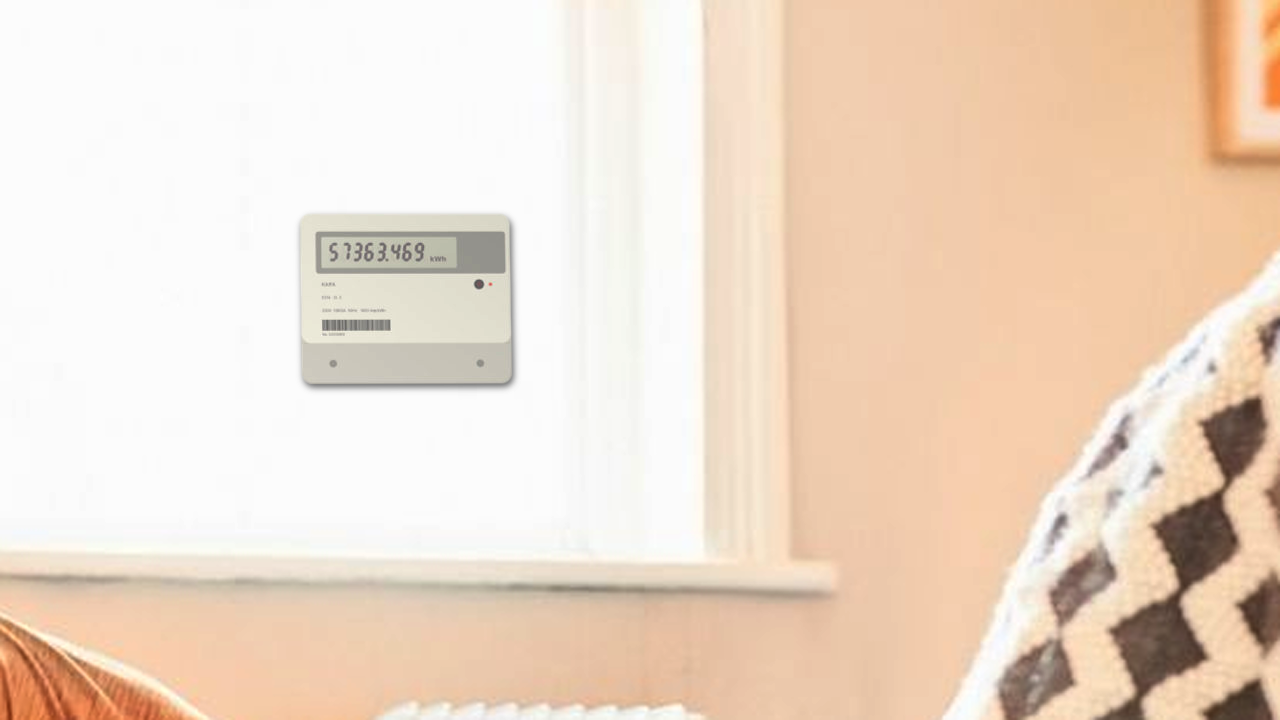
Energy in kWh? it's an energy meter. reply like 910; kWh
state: 57363.469; kWh
